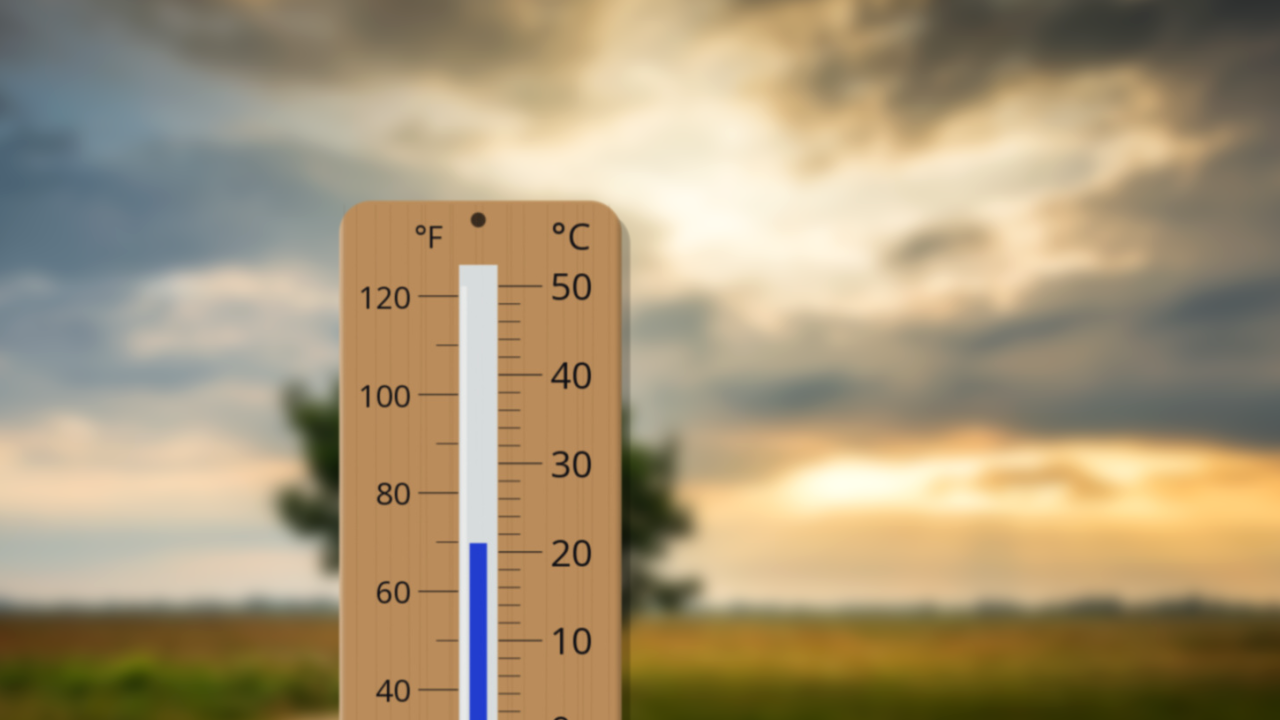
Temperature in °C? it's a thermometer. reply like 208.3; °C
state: 21; °C
